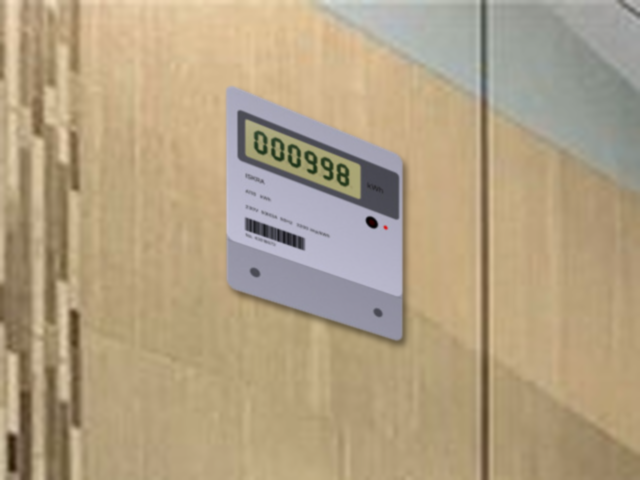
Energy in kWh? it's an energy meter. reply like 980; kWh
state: 998; kWh
